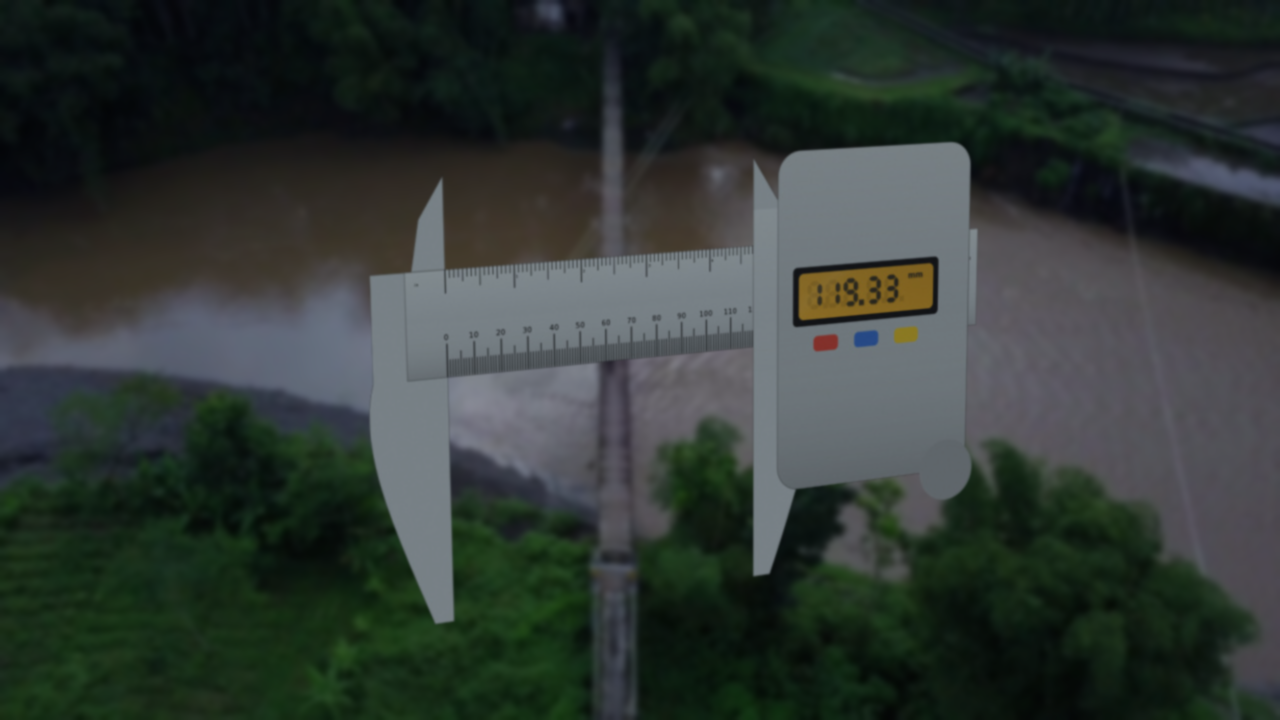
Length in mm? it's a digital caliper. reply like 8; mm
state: 119.33; mm
